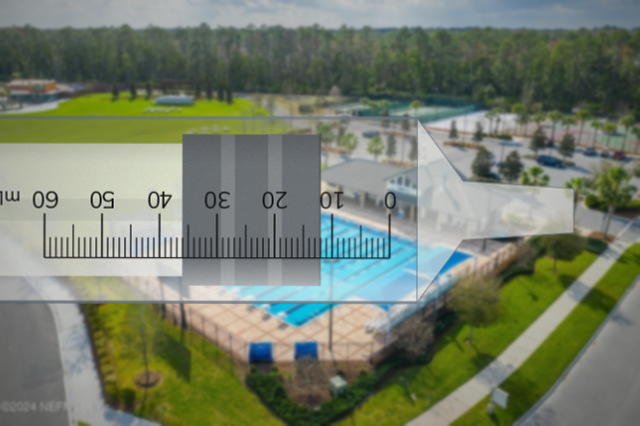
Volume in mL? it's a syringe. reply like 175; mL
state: 12; mL
